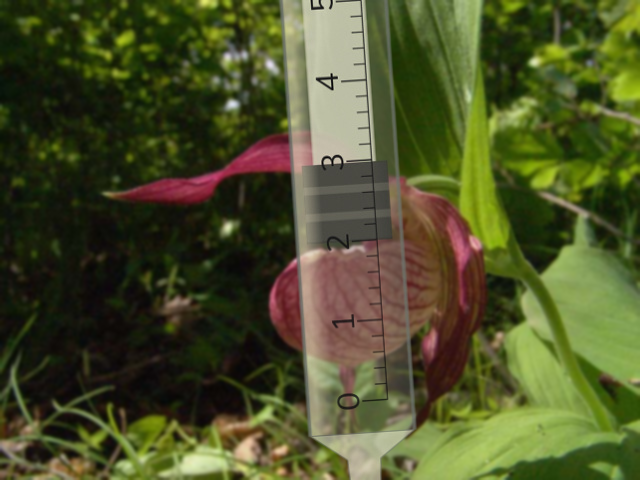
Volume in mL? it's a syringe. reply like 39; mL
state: 2; mL
